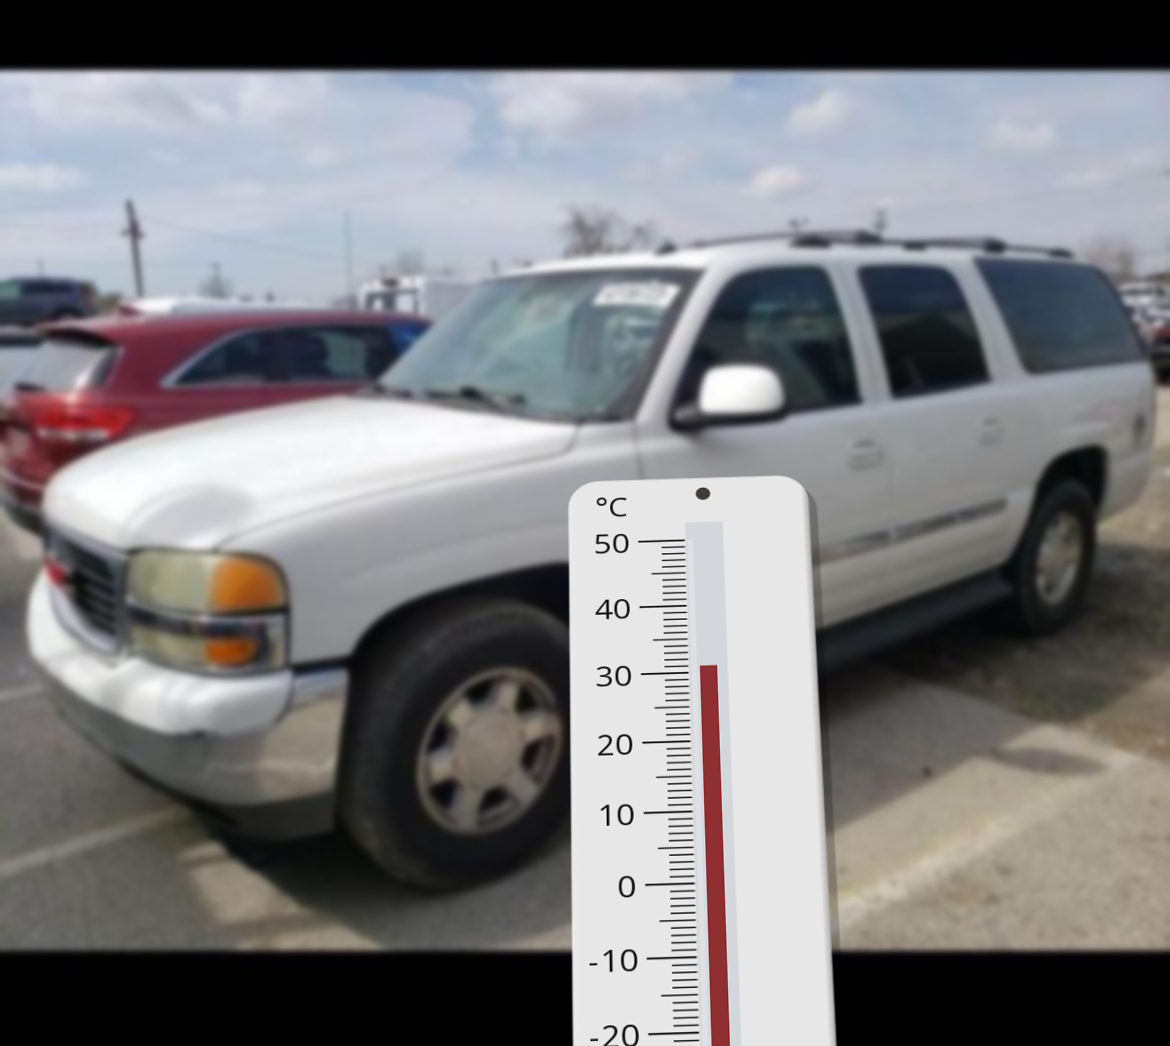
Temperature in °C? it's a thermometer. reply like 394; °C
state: 31; °C
